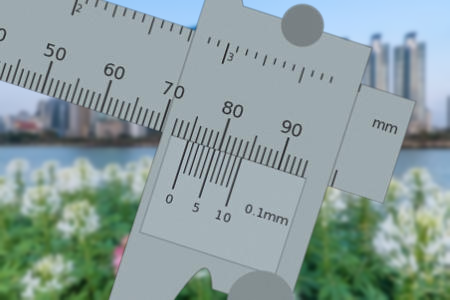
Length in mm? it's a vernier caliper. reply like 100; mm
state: 74.8; mm
